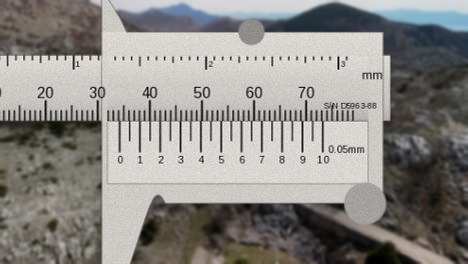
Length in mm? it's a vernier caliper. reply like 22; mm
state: 34.2; mm
